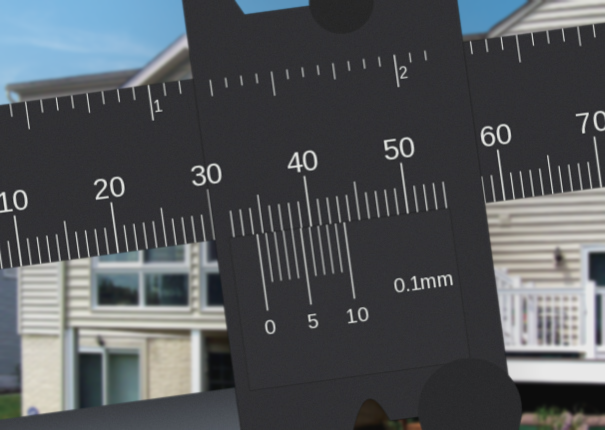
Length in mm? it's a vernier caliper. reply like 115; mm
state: 34.4; mm
